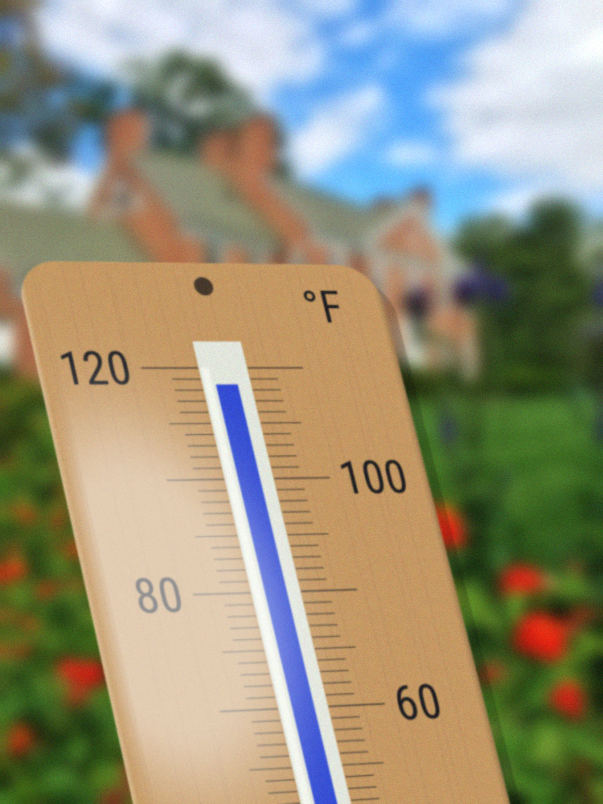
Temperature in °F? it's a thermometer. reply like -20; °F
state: 117; °F
